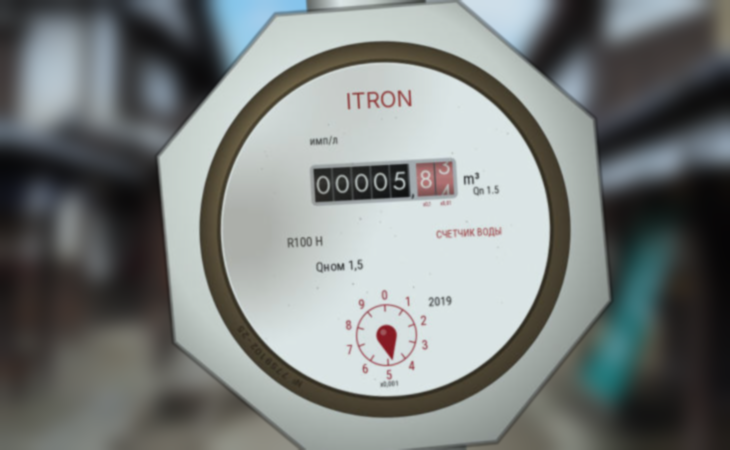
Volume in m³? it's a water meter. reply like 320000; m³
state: 5.834; m³
